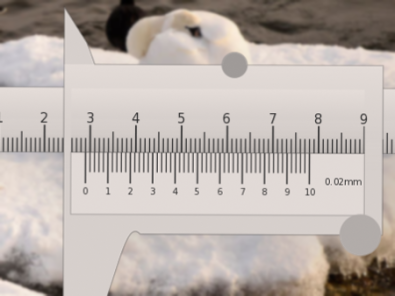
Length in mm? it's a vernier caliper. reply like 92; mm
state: 29.0; mm
